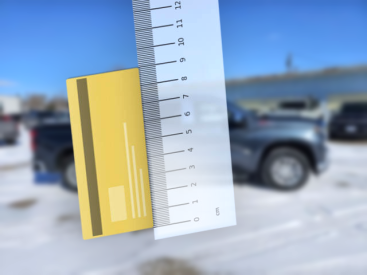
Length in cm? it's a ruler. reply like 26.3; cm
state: 9; cm
